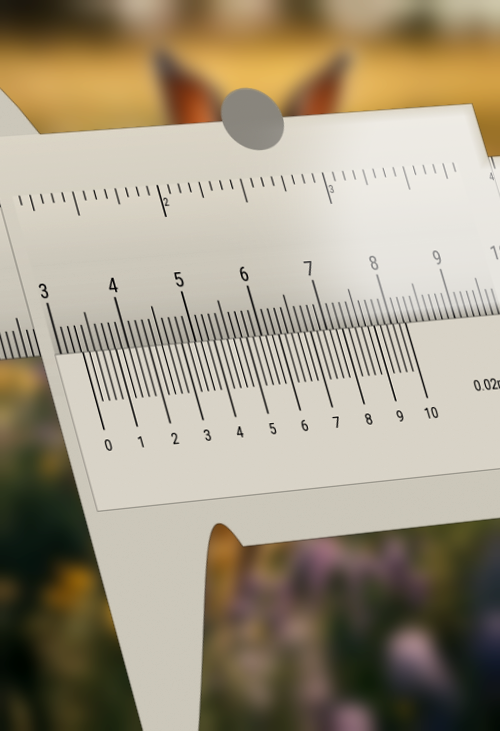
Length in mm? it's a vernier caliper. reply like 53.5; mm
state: 33.2; mm
